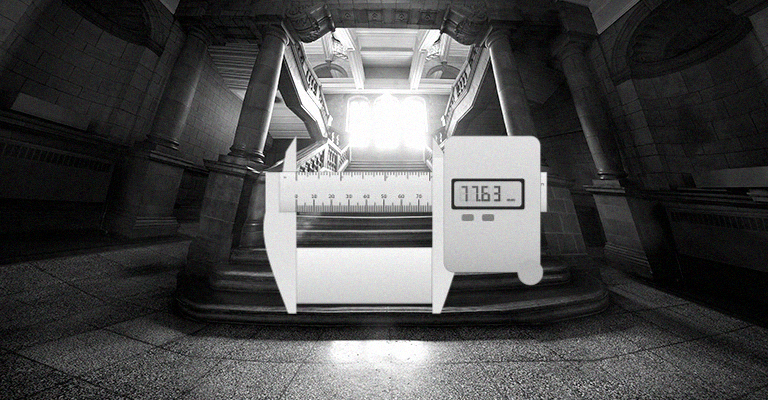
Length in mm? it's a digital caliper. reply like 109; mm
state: 77.63; mm
